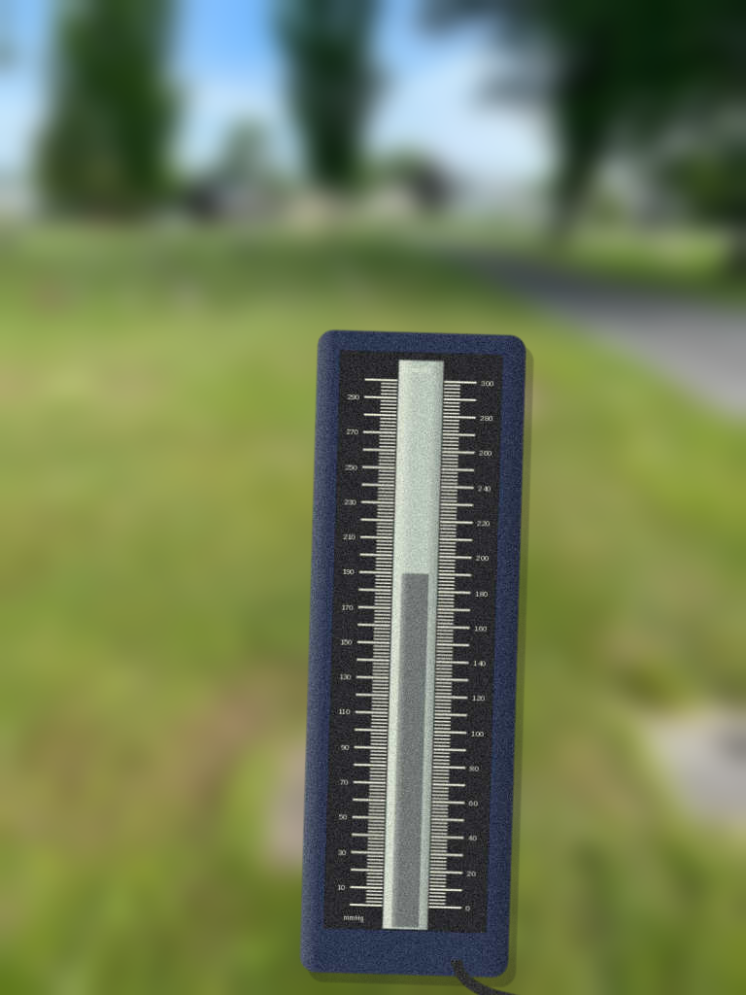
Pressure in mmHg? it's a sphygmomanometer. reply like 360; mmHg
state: 190; mmHg
